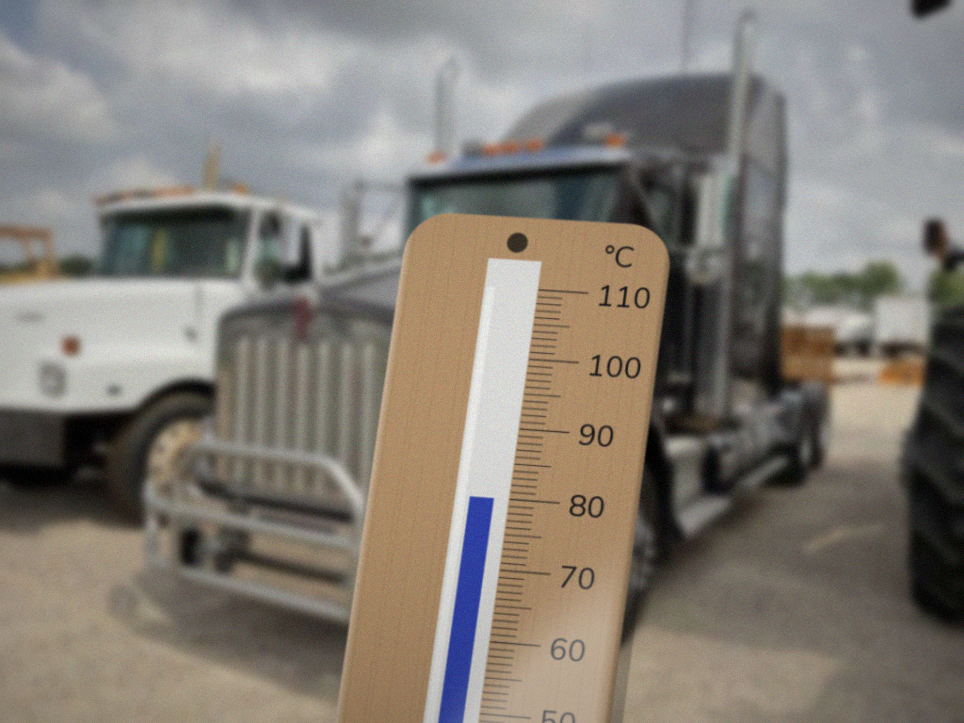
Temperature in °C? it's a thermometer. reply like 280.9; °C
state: 80; °C
